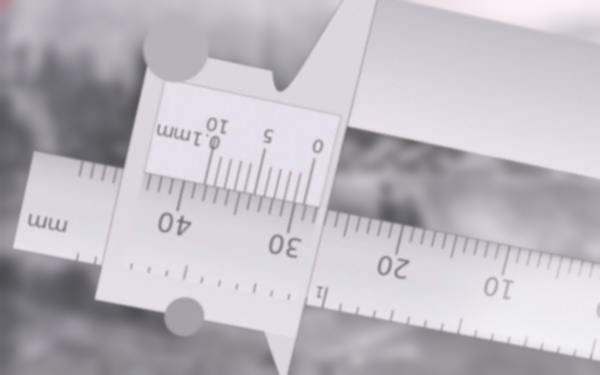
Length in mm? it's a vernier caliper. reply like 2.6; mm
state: 29.2; mm
